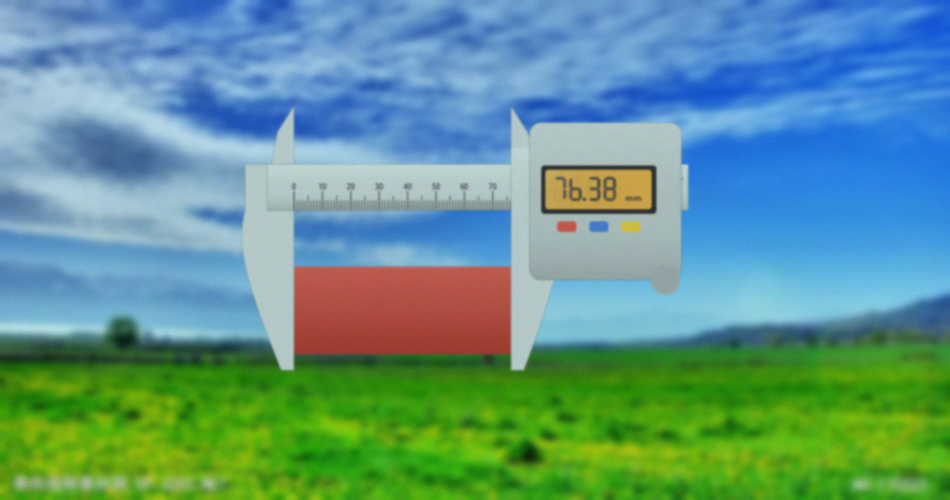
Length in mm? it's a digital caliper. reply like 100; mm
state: 76.38; mm
